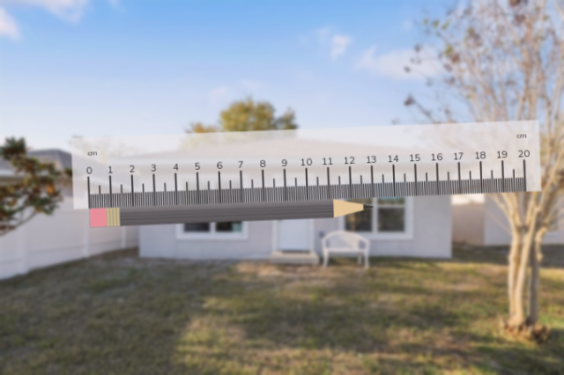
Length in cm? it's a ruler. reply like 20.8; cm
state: 13; cm
